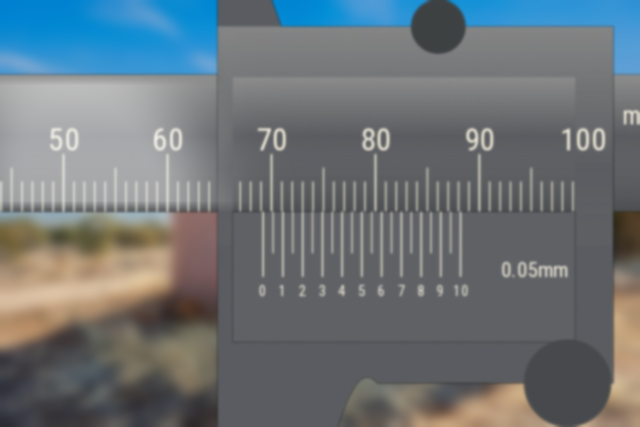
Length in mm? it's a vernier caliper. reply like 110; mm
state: 69.2; mm
